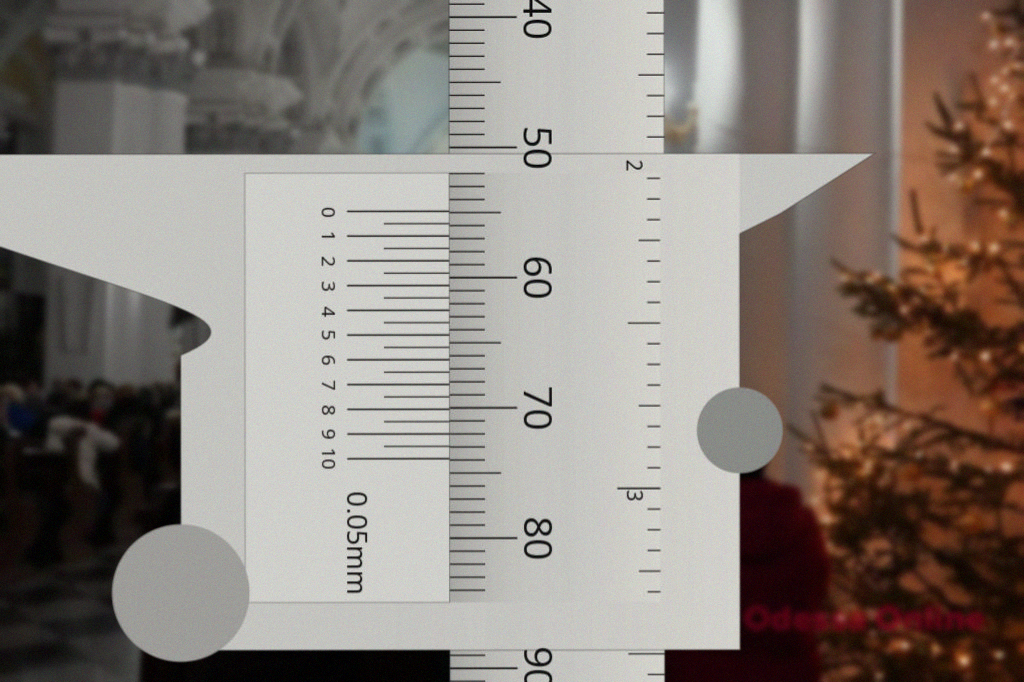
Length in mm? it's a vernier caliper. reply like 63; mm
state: 54.9; mm
